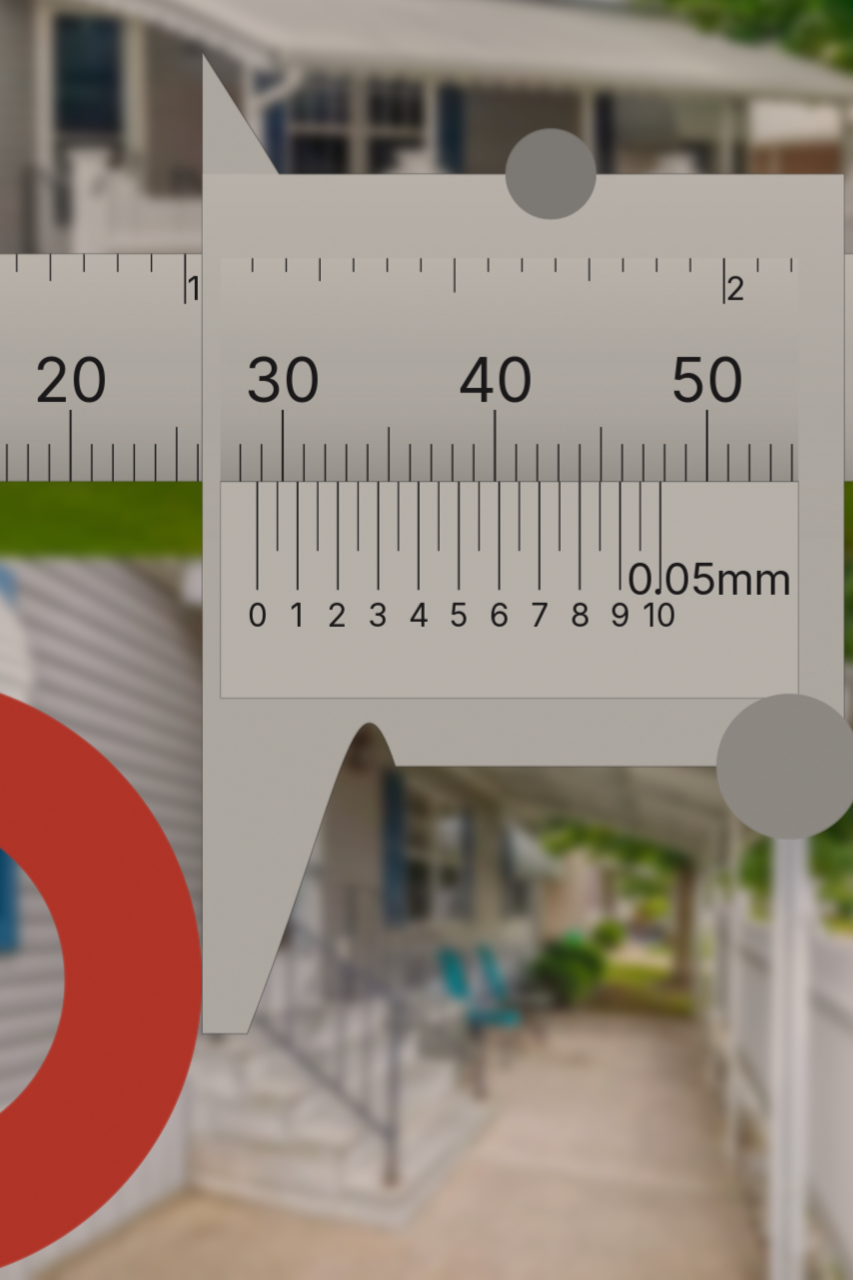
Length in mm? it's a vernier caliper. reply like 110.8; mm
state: 28.8; mm
